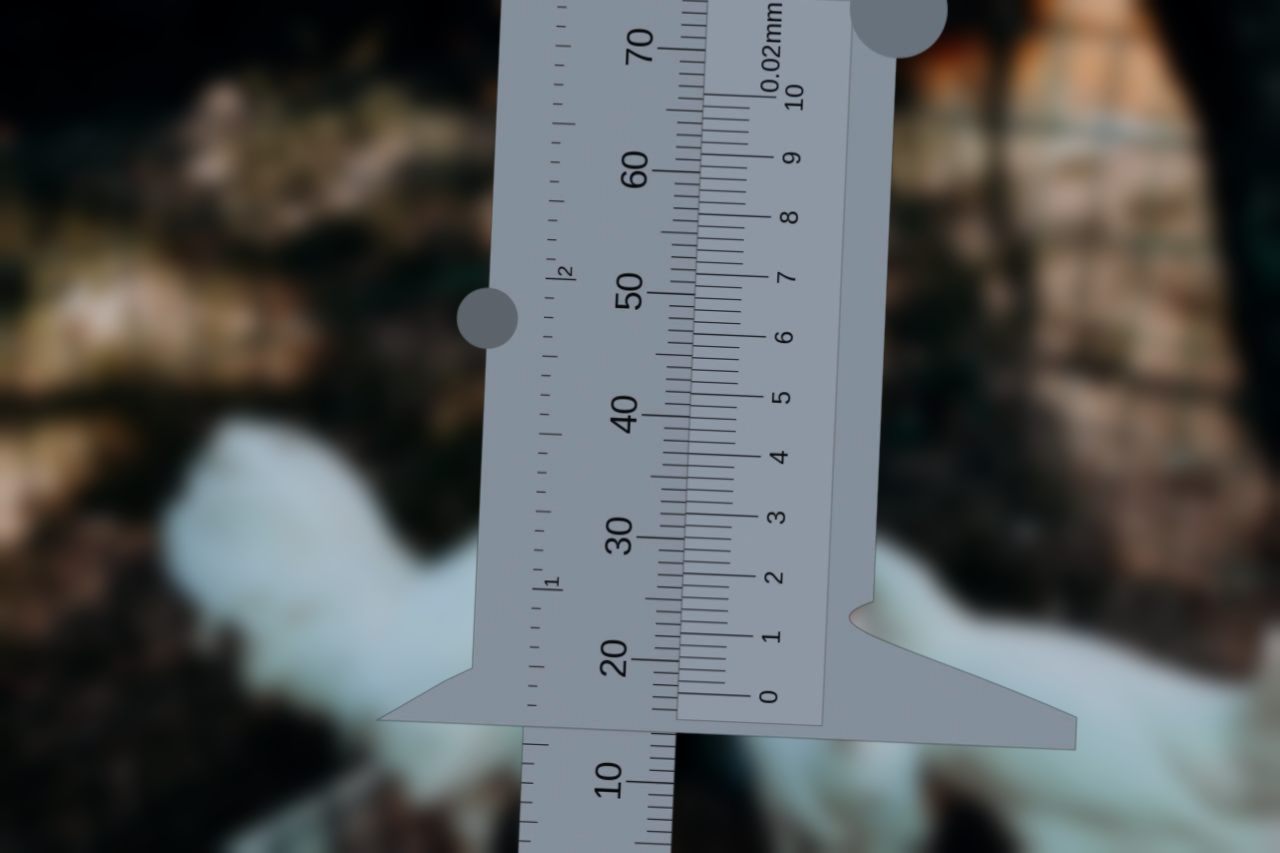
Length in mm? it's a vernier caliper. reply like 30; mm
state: 17.4; mm
